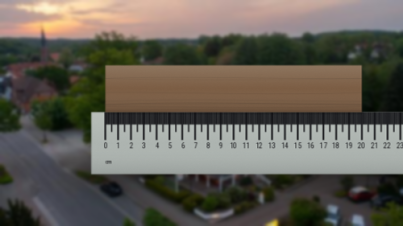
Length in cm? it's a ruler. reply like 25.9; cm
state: 20; cm
